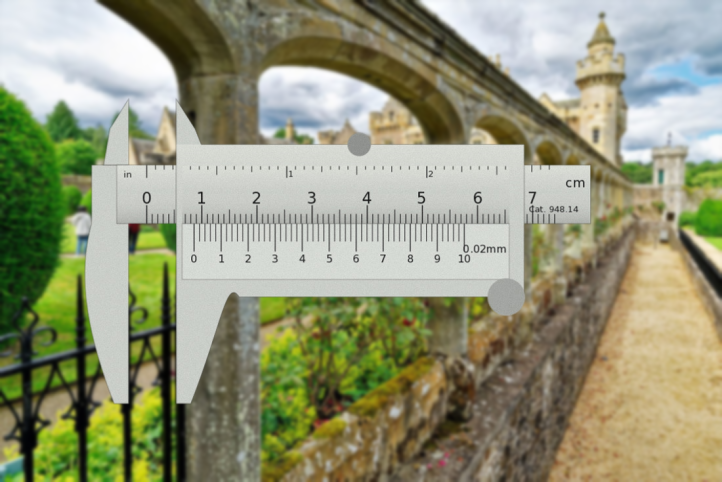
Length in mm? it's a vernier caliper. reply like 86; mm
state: 8.6; mm
